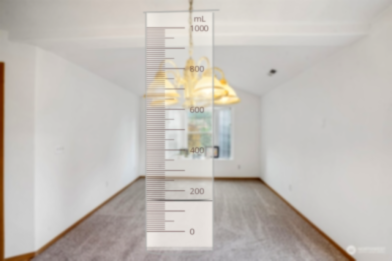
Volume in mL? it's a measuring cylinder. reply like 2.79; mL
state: 150; mL
